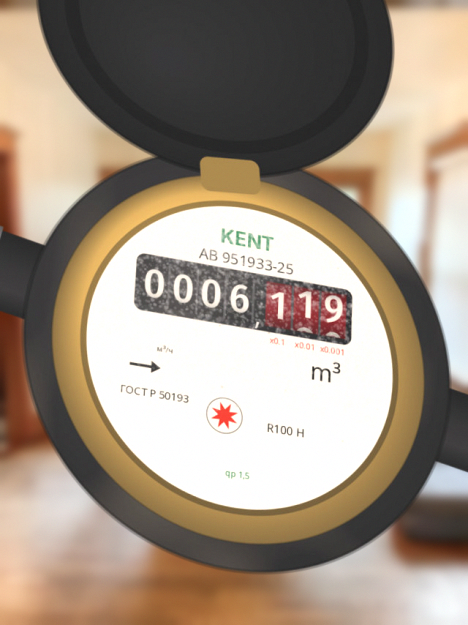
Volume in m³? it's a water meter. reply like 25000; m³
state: 6.119; m³
